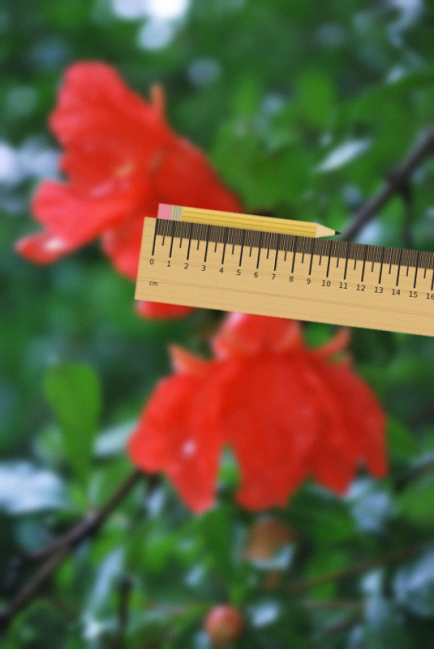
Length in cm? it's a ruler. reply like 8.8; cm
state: 10.5; cm
